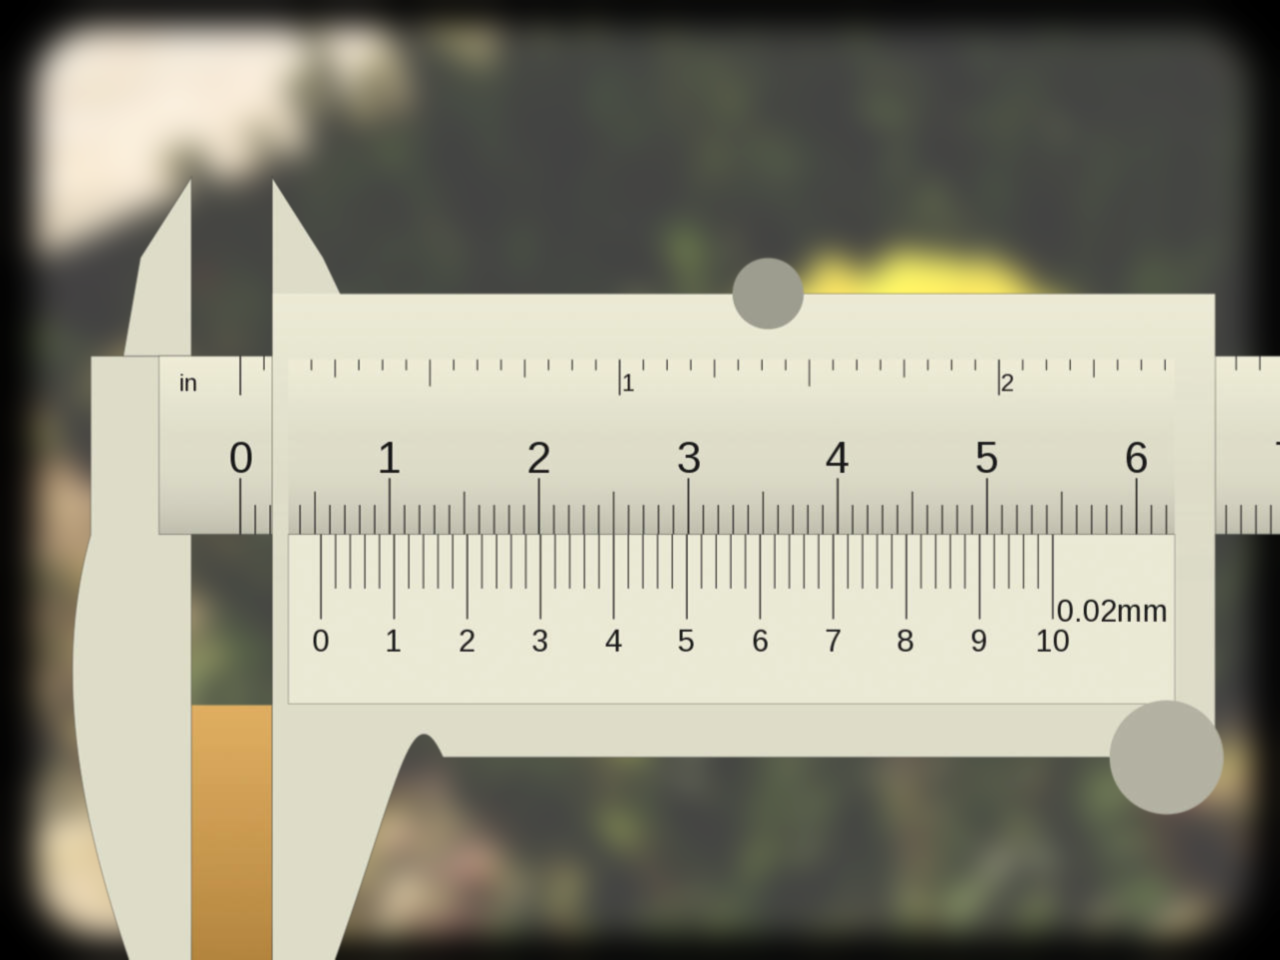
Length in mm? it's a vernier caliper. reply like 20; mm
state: 5.4; mm
